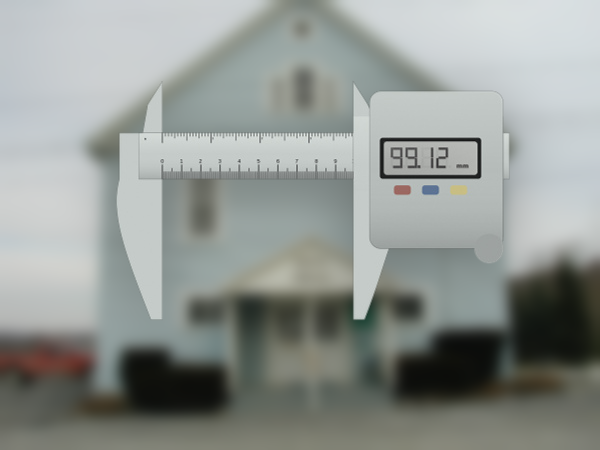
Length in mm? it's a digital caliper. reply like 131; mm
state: 99.12; mm
